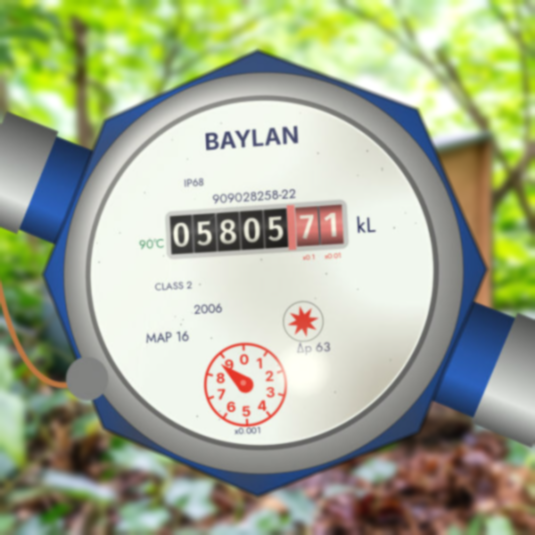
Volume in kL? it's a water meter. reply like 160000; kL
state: 5805.718; kL
